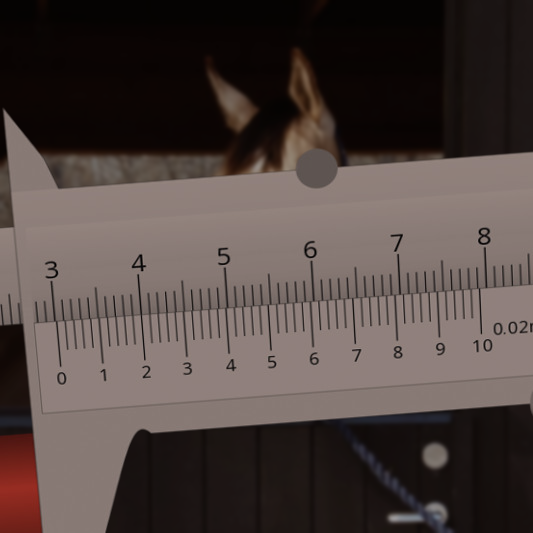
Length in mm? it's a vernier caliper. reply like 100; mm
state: 30.2; mm
